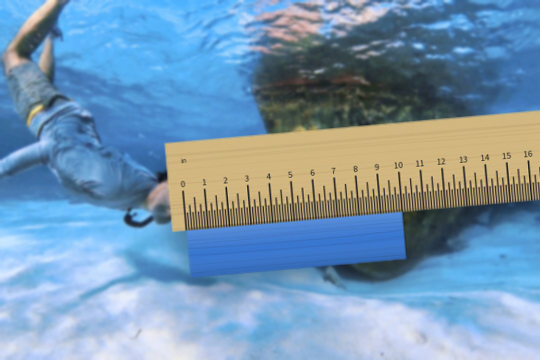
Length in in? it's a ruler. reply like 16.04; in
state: 10; in
